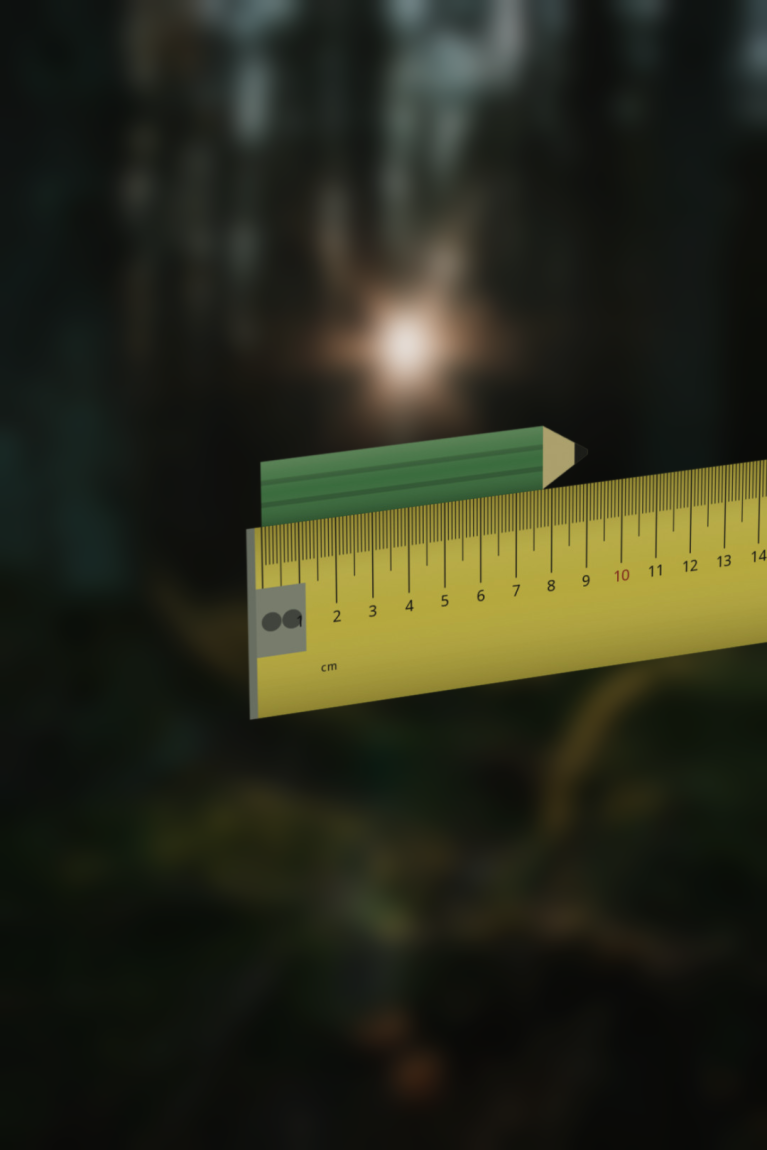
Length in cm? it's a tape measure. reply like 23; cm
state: 9; cm
